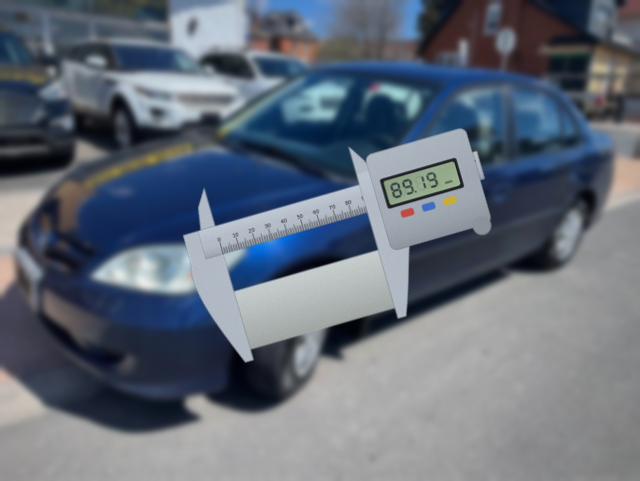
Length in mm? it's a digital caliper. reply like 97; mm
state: 89.19; mm
